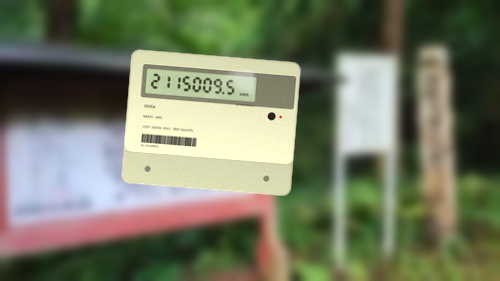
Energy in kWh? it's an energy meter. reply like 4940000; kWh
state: 2115009.5; kWh
